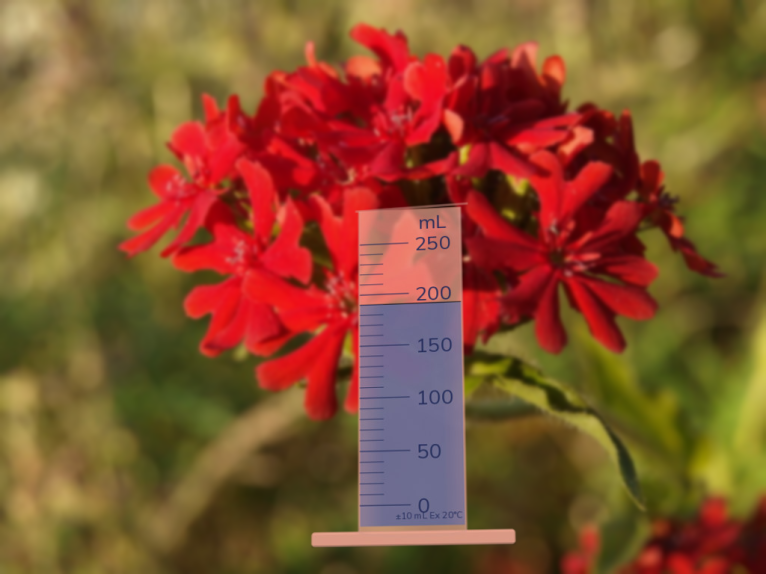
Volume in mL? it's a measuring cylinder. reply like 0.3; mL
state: 190; mL
